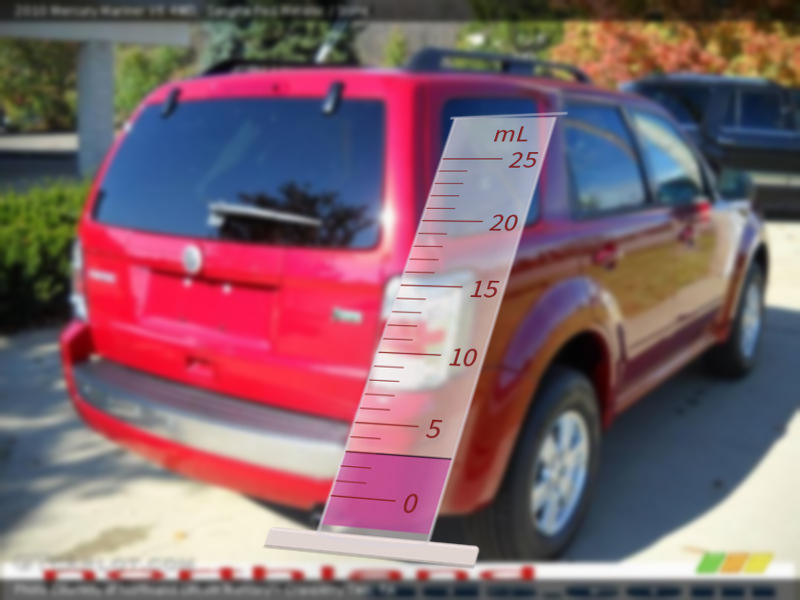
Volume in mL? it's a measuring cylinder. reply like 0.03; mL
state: 3; mL
